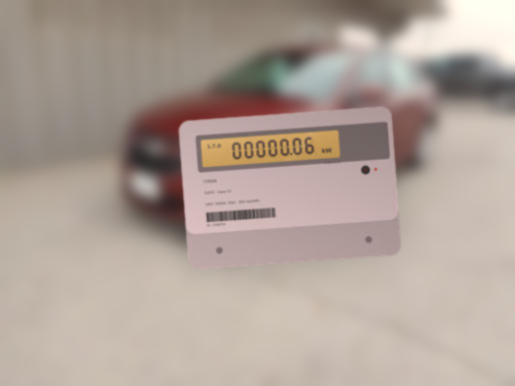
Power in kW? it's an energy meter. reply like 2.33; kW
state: 0.06; kW
